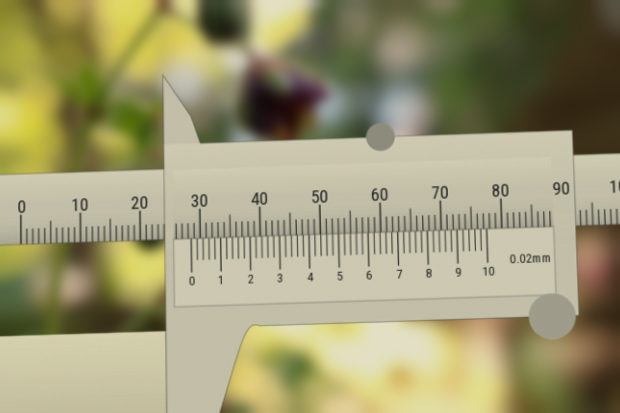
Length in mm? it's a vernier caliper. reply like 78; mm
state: 28.5; mm
